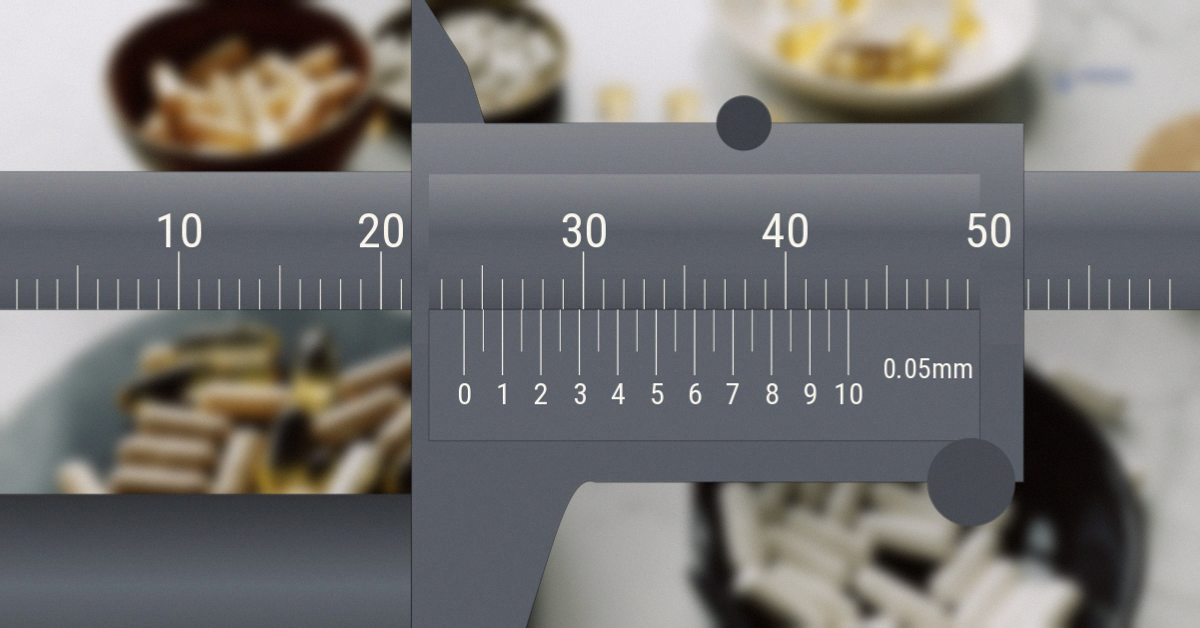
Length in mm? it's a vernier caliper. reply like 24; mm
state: 24.1; mm
